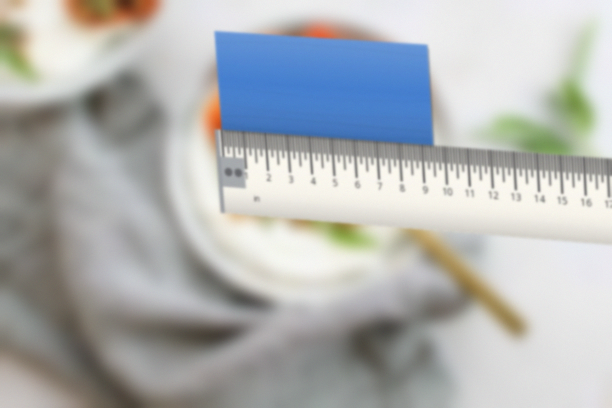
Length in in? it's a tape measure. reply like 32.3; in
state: 9.5; in
